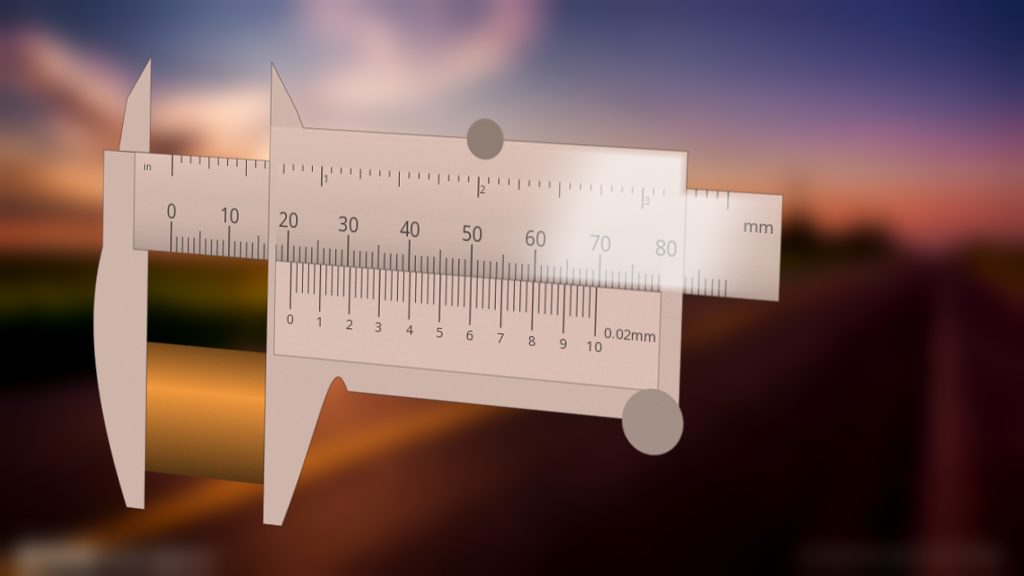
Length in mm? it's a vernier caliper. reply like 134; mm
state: 20.6; mm
